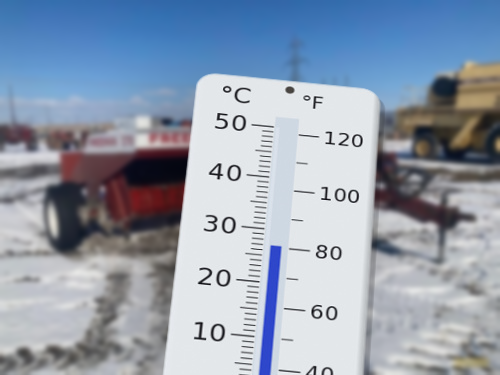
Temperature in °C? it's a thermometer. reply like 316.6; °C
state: 27; °C
